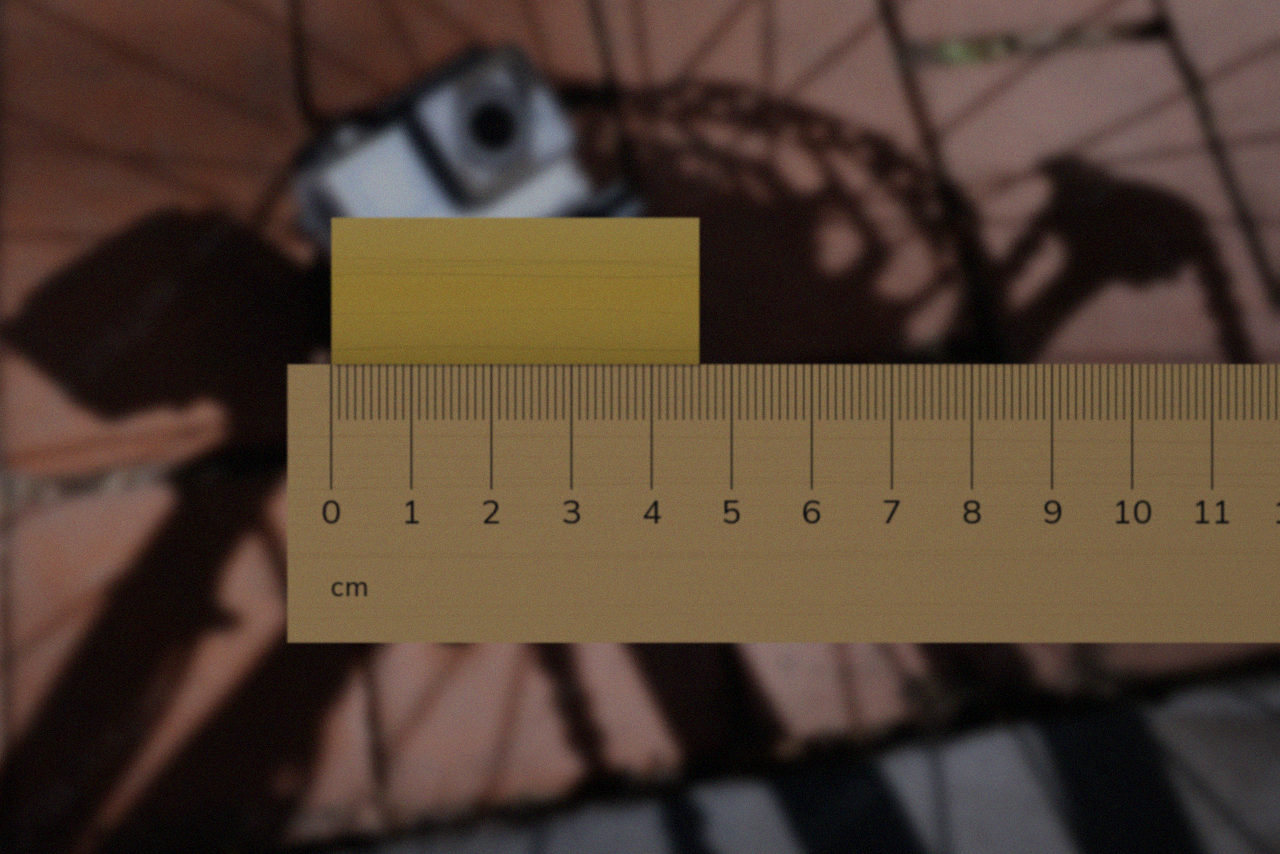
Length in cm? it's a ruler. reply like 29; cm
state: 4.6; cm
